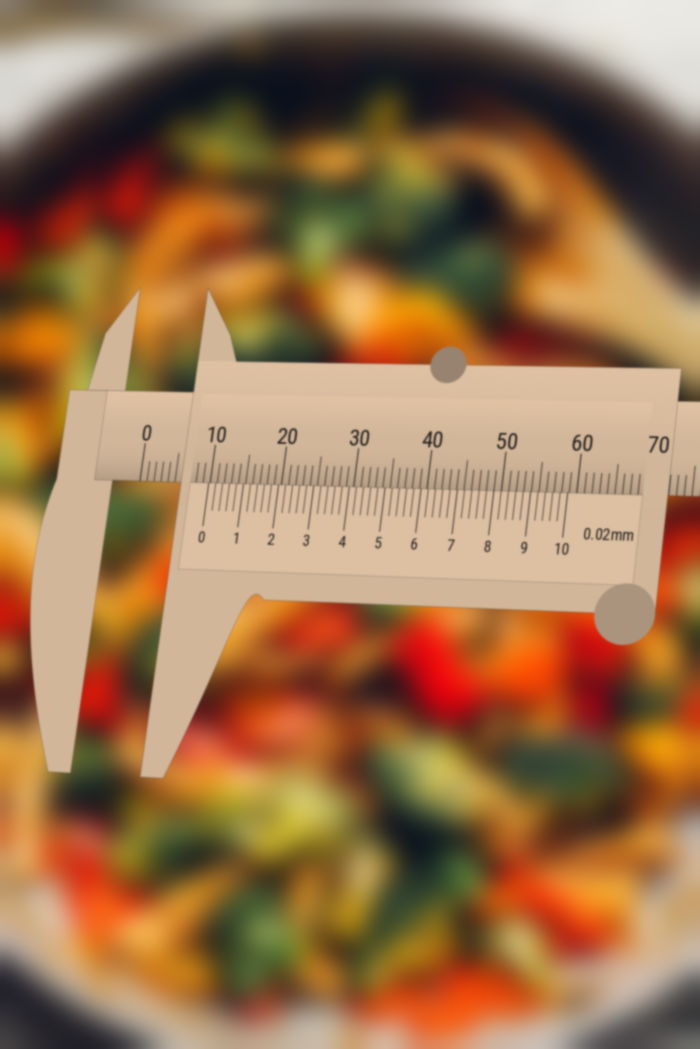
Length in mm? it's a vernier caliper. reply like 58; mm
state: 9.8; mm
